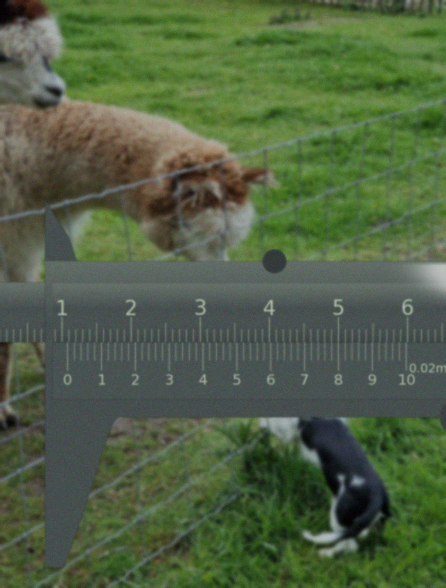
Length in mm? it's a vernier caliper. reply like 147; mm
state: 10.8; mm
